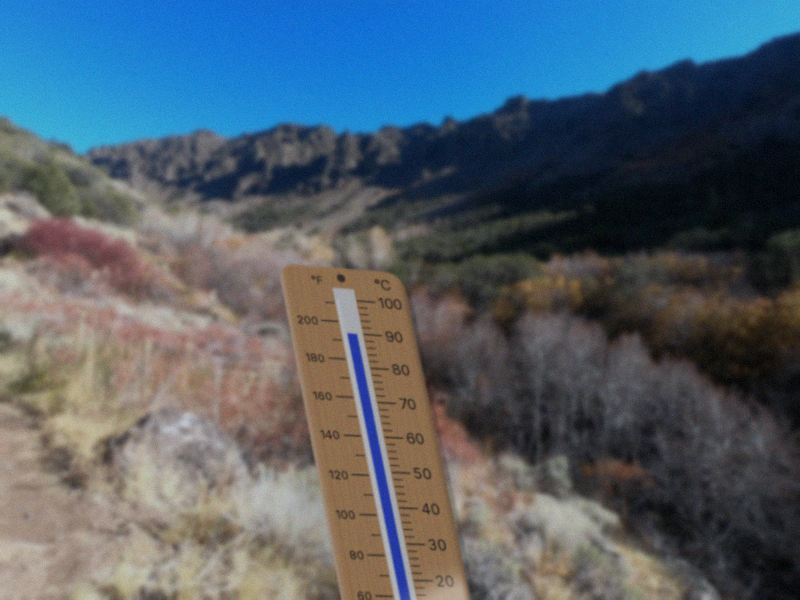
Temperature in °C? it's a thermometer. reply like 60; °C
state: 90; °C
